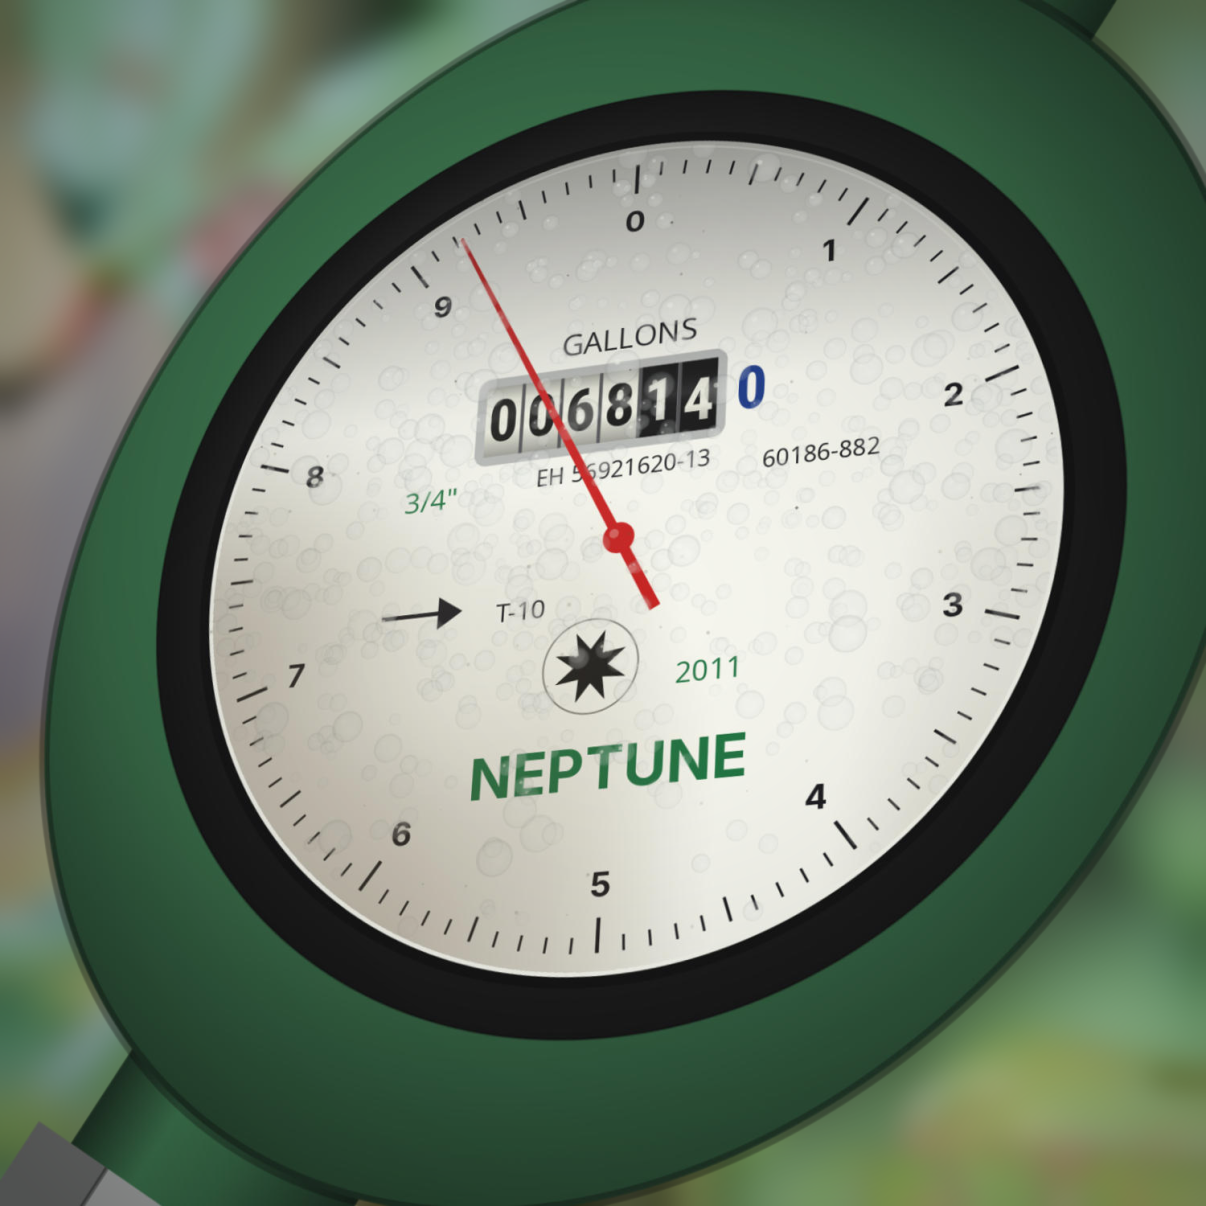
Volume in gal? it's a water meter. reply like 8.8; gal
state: 68139.2; gal
